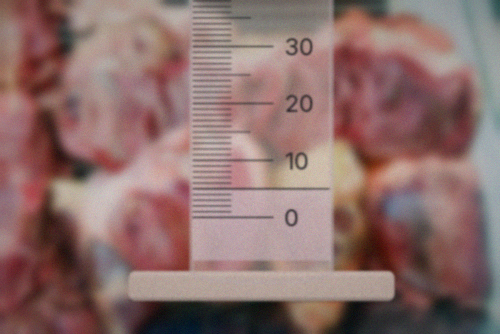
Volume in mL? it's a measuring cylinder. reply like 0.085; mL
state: 5; mL
